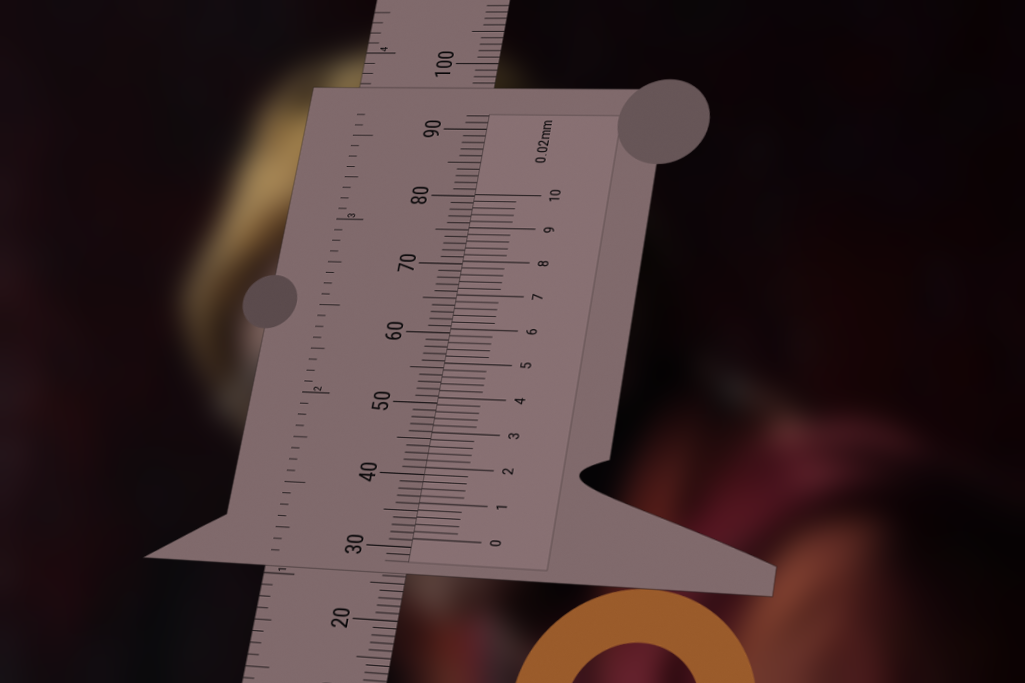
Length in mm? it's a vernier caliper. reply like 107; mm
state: 31.2; mm
